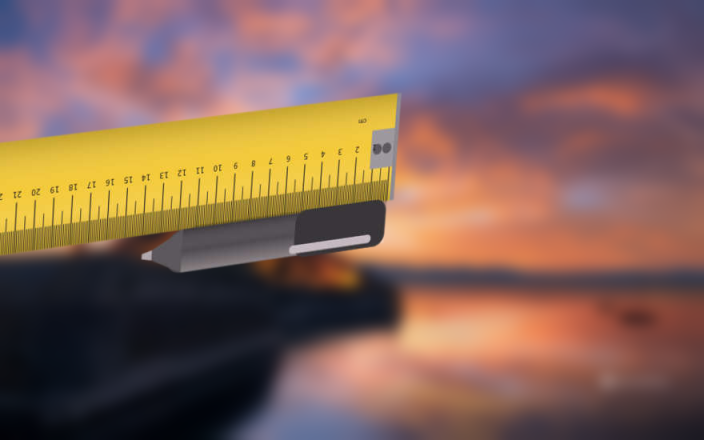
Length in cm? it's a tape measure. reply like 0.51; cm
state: 14; cm
